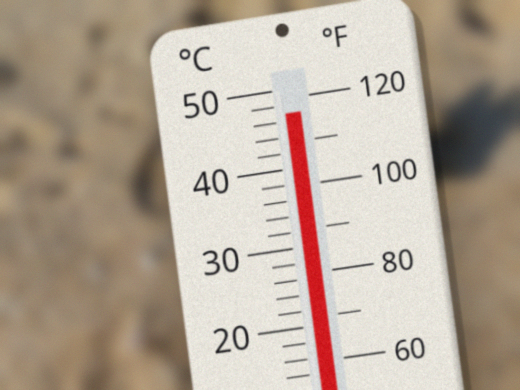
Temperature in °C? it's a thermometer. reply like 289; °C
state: 47; °C
